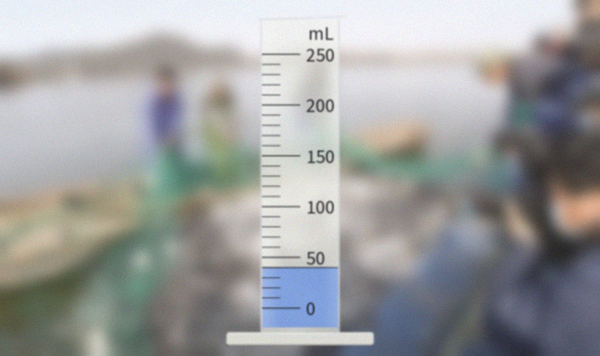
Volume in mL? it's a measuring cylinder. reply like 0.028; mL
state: 40; mL
